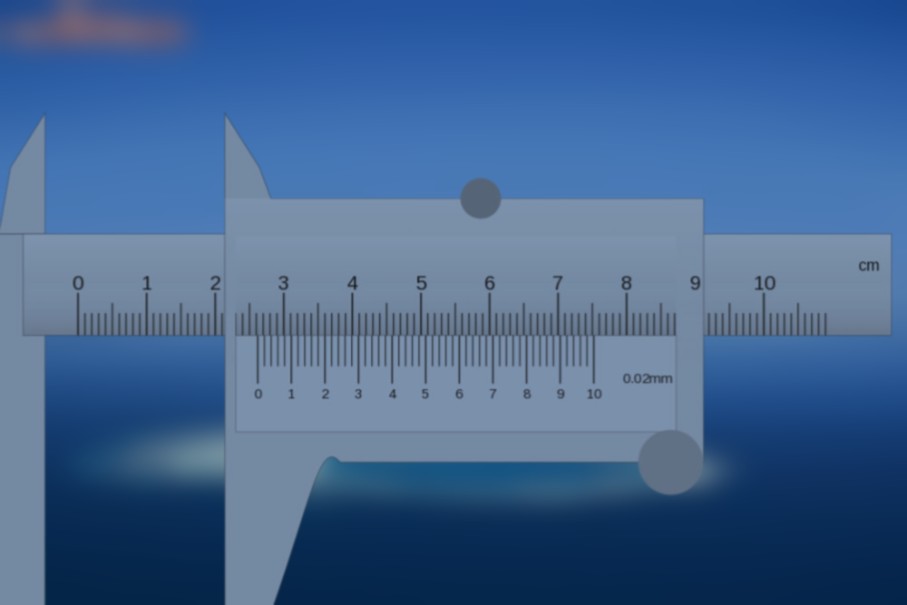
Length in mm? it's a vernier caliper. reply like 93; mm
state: 26.2; mm
